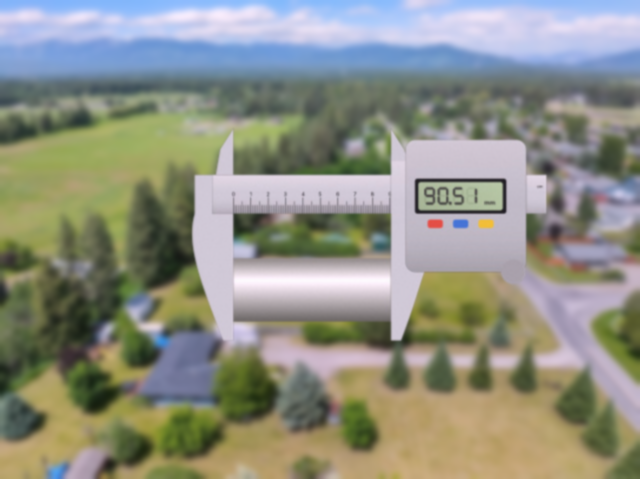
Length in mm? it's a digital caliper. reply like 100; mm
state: 90.51; mm
